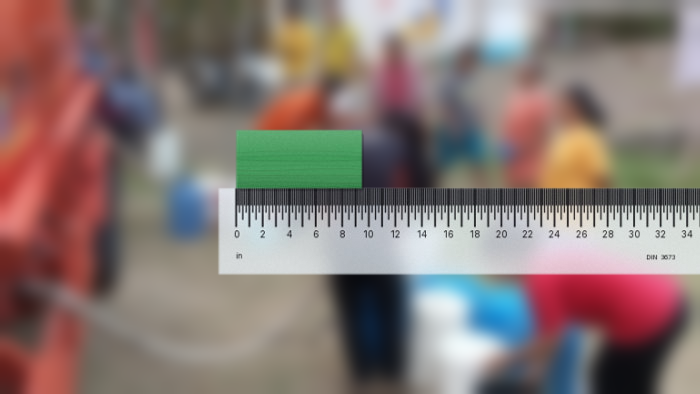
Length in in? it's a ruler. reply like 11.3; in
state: 9.5; in
